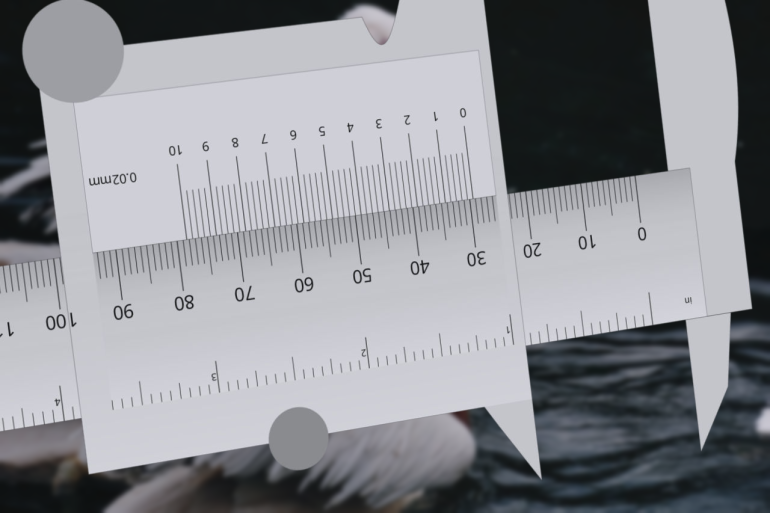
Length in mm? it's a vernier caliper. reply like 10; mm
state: 29.4; mm
